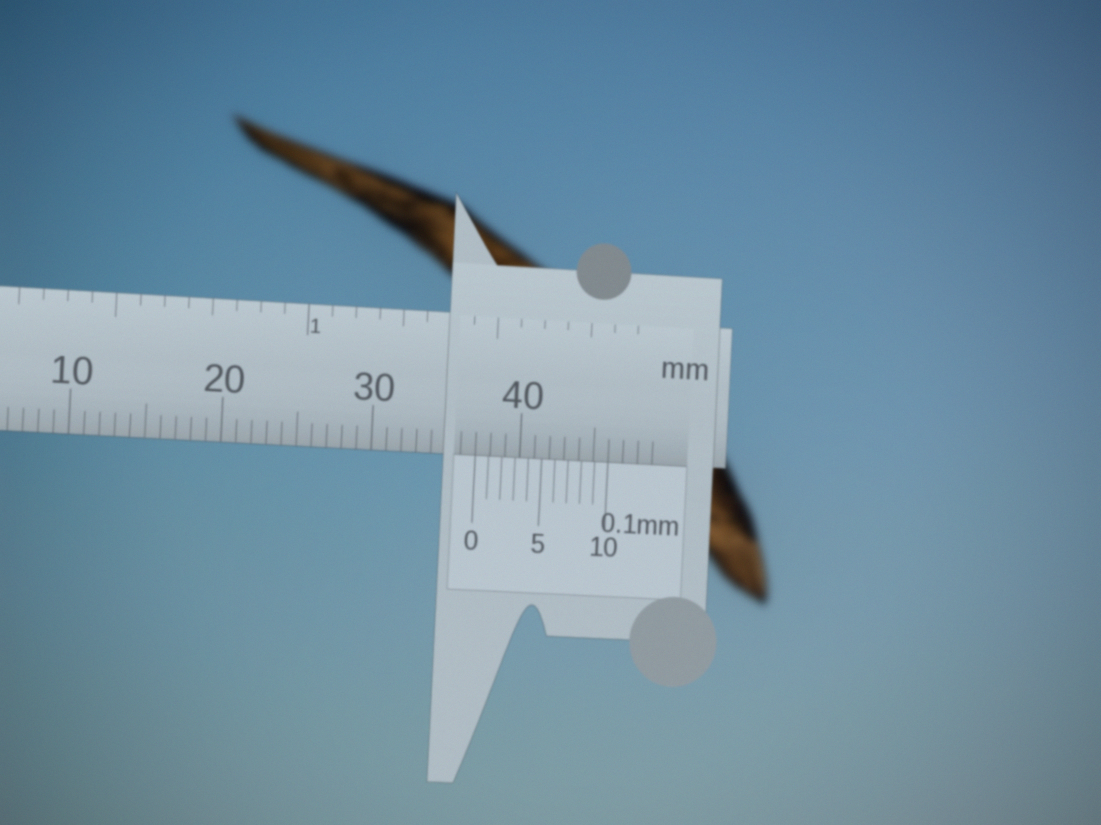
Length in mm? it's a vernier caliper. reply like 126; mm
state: 37.0; mm
